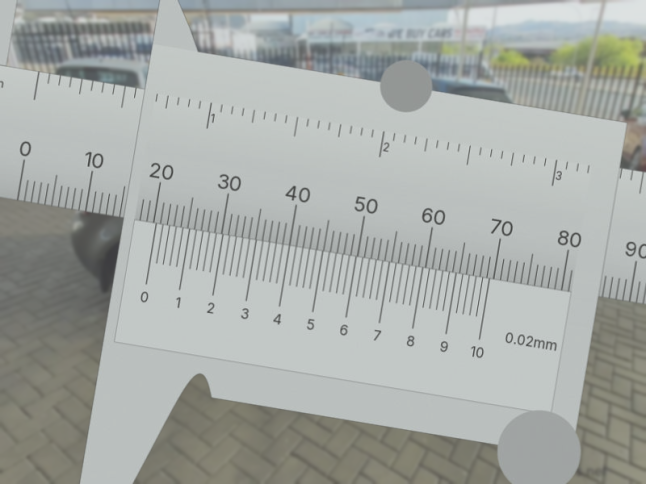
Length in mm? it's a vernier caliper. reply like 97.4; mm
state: 20.4; mm
